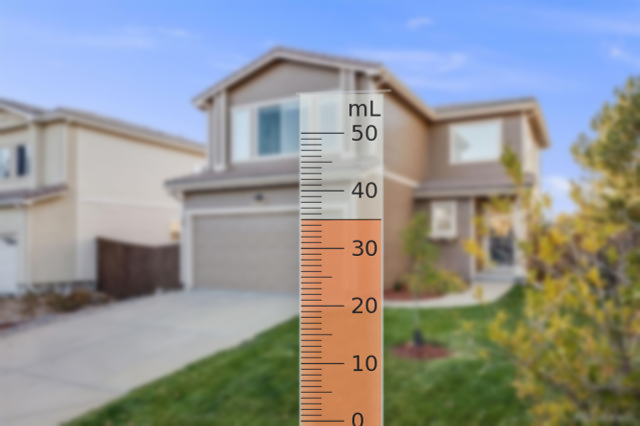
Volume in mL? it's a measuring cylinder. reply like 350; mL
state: 35; mL
